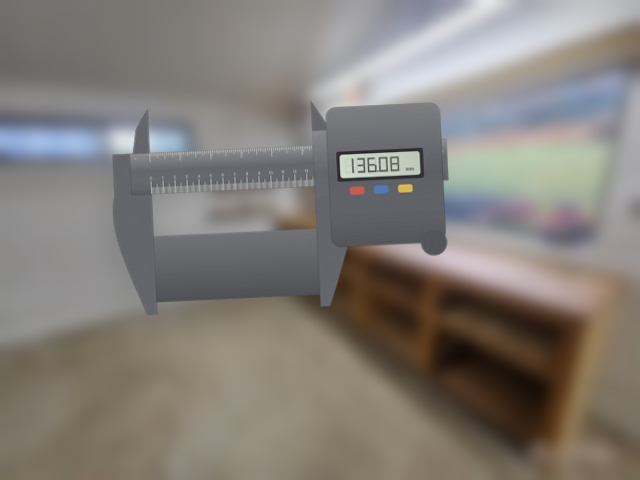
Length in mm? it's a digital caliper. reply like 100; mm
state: 136.08; mm
